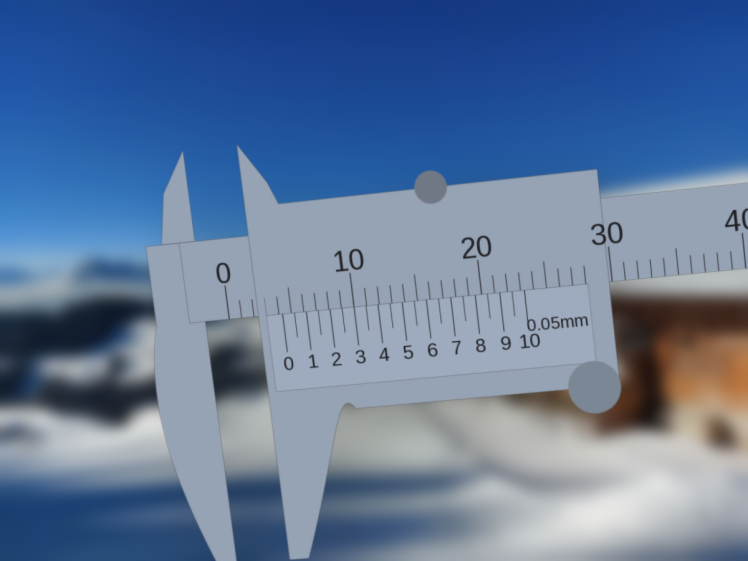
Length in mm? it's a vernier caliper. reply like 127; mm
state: 4.3; mm
